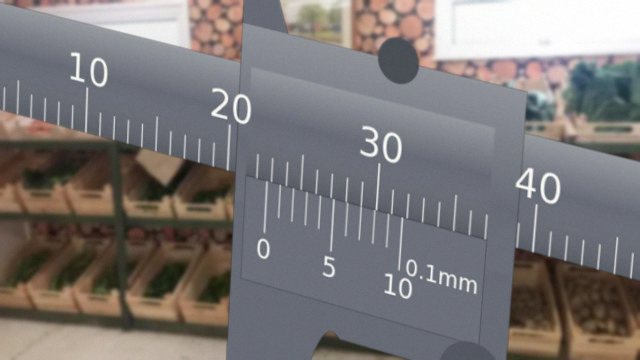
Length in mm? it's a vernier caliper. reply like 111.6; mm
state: 22.7; mm
